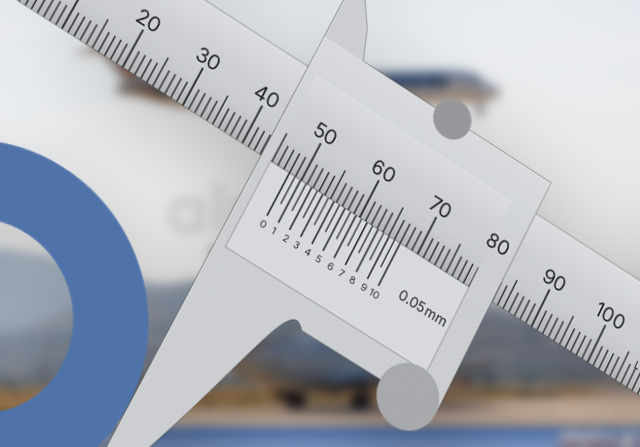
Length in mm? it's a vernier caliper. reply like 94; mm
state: 48.0; mm
